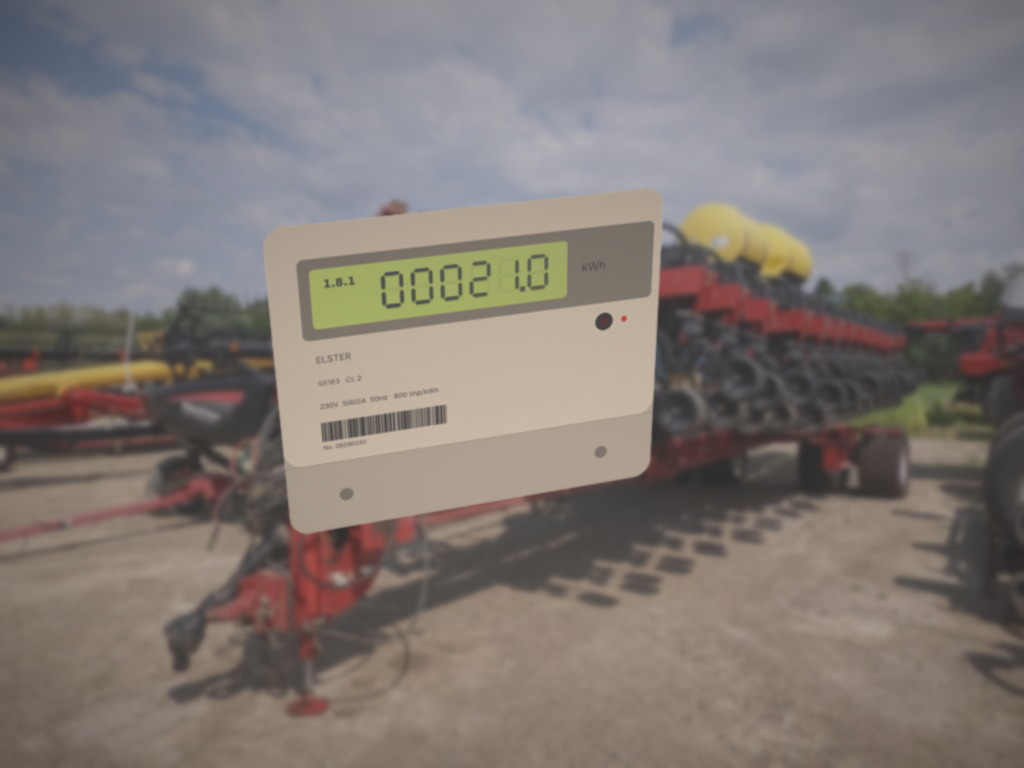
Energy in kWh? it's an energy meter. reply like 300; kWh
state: 21.0; kWh
